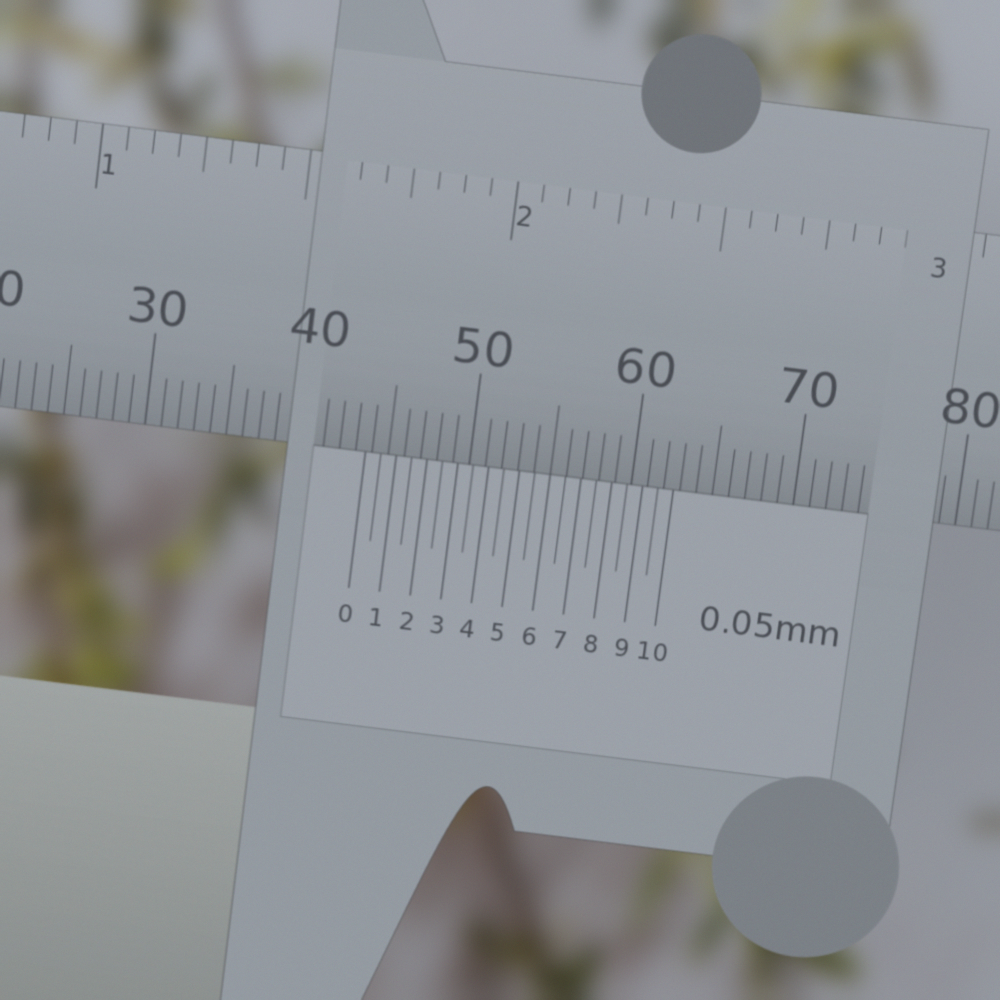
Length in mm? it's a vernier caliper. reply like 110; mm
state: 43.6; mm
